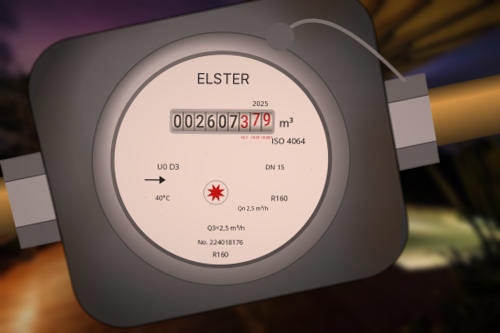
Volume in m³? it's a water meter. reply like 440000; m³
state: 2607.379; m³
